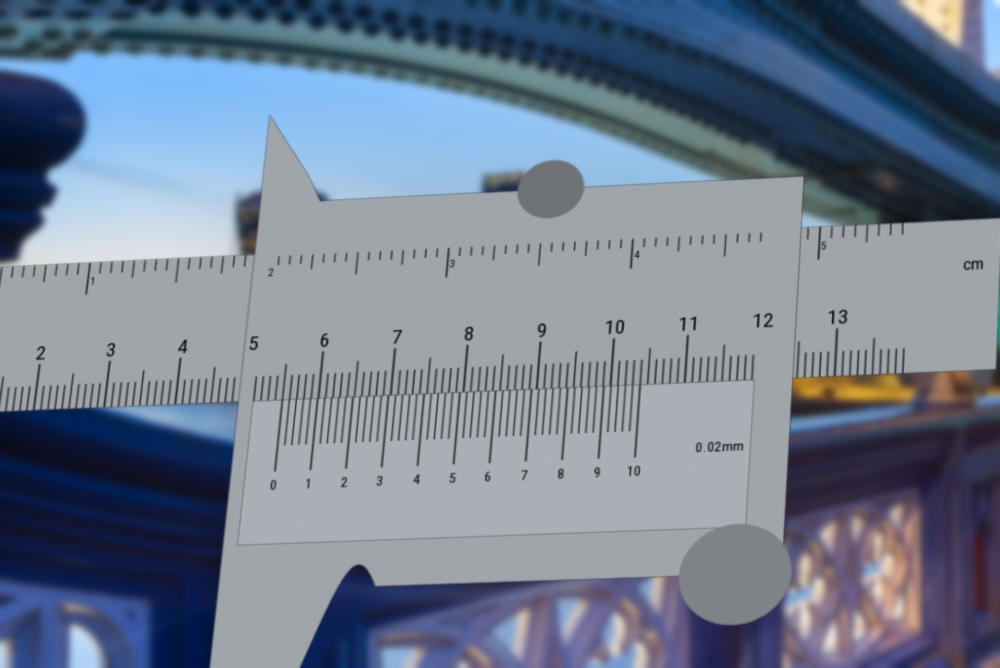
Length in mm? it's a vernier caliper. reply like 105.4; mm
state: 55.0; mm
